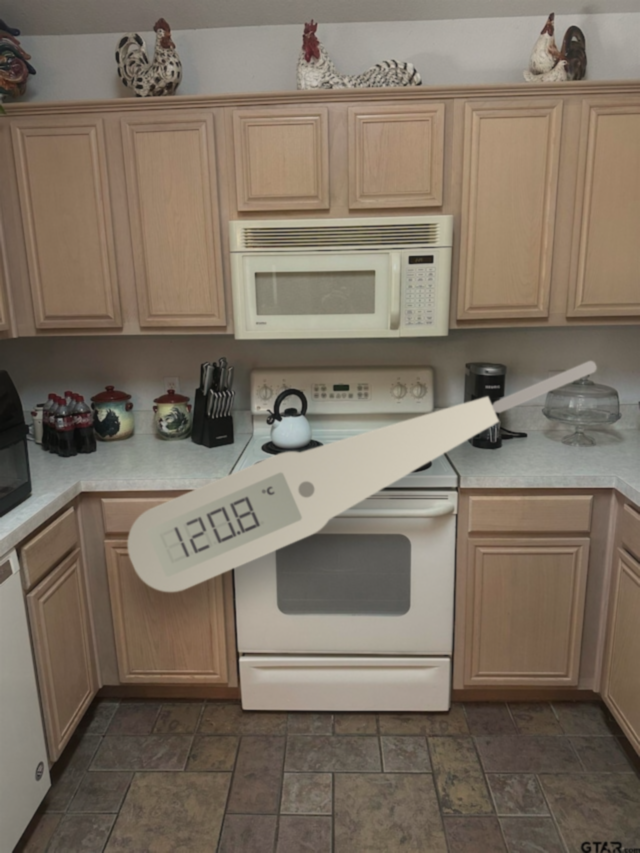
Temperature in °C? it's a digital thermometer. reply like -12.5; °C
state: 120.8; °C
